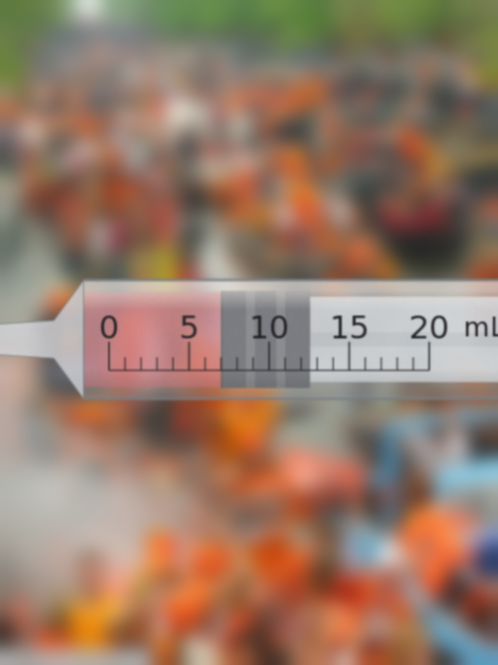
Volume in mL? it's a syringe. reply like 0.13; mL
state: 7; mL
